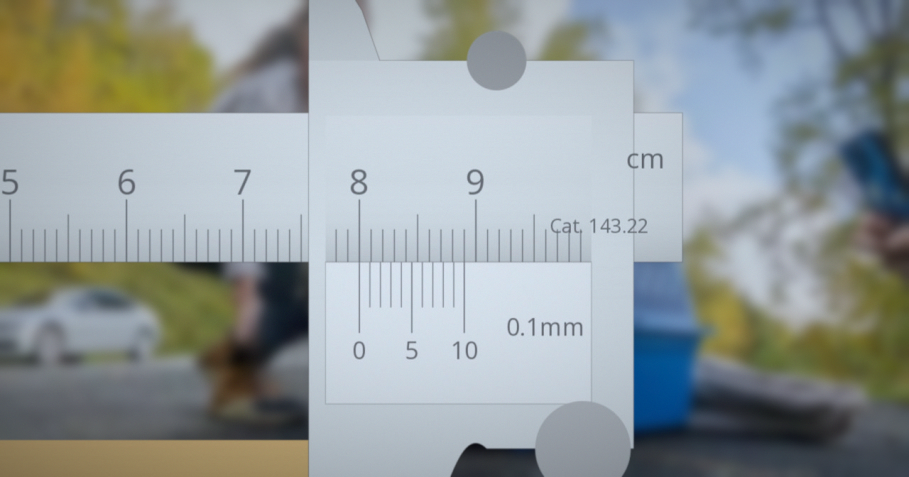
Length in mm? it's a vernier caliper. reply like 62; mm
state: 80.0; mm
